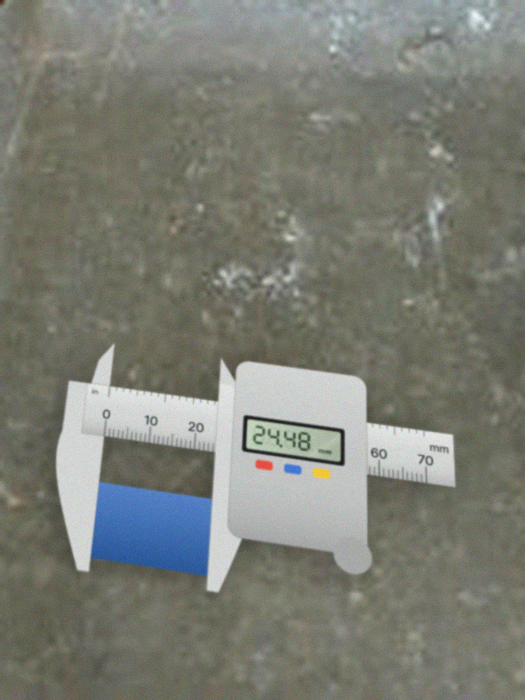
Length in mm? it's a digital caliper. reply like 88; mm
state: 24.48; mm
